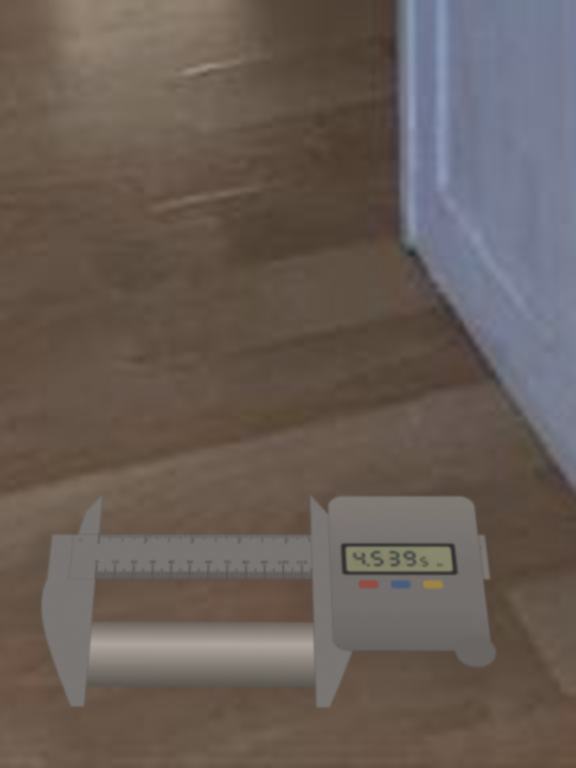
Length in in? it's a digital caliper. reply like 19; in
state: 4.5395; in
